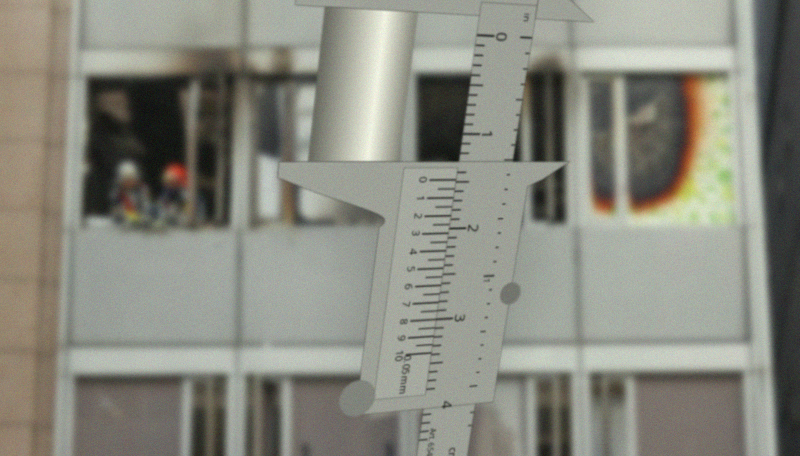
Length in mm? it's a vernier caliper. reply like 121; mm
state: 14.8; mm
